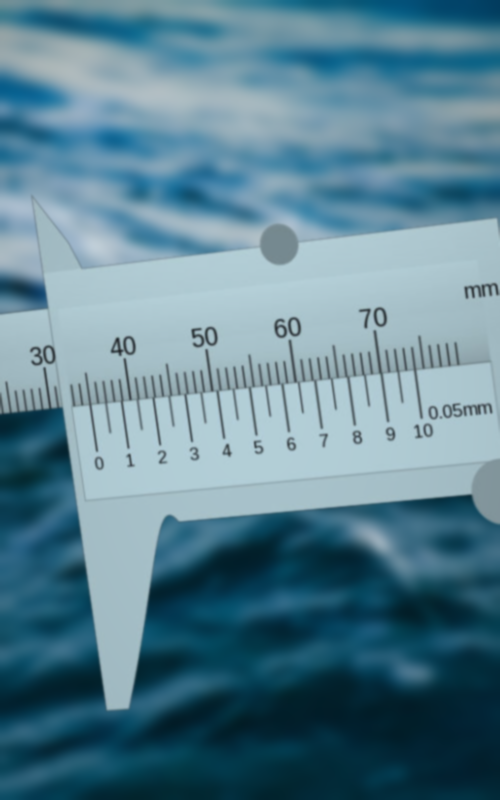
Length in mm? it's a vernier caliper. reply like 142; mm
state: 35.0; mm
